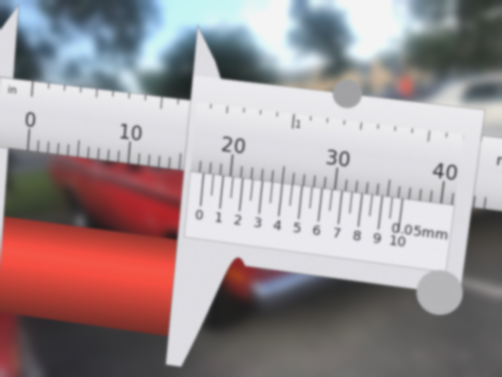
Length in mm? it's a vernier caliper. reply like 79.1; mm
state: 17.4; mm
